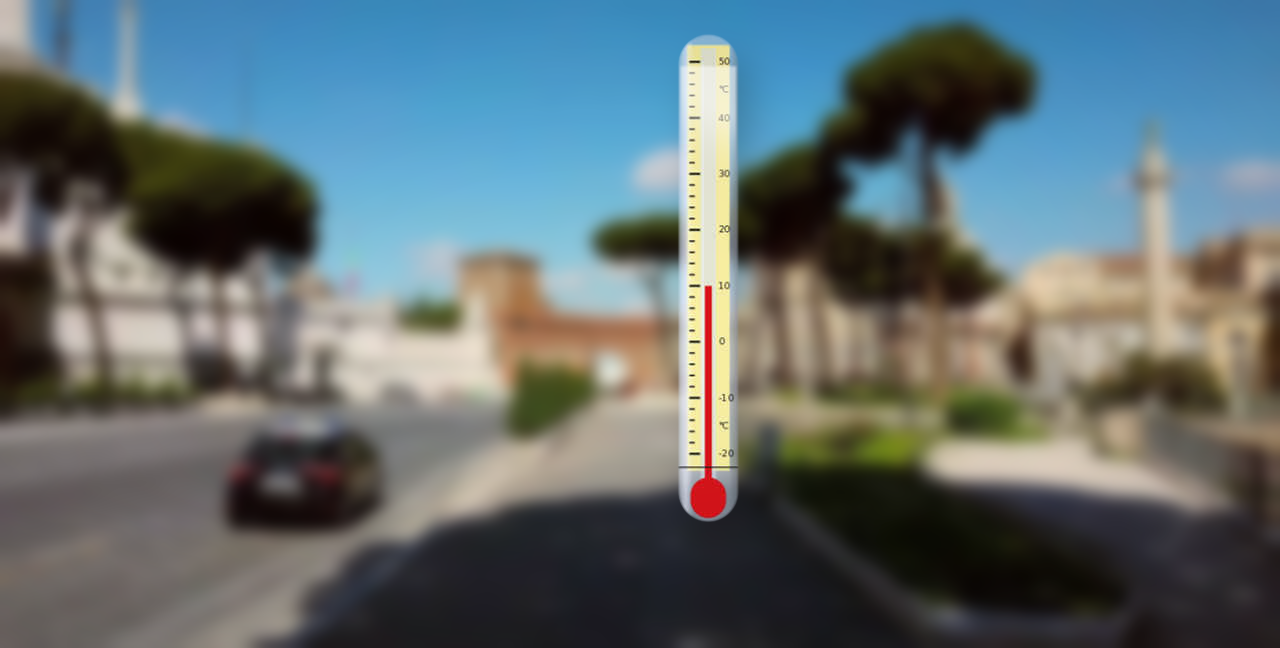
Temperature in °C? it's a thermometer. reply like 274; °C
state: 10; °C
